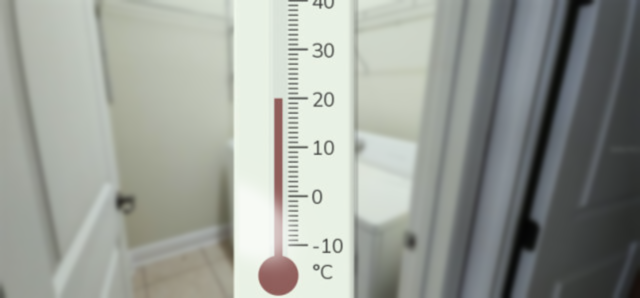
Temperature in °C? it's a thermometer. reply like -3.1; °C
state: 20; °C
